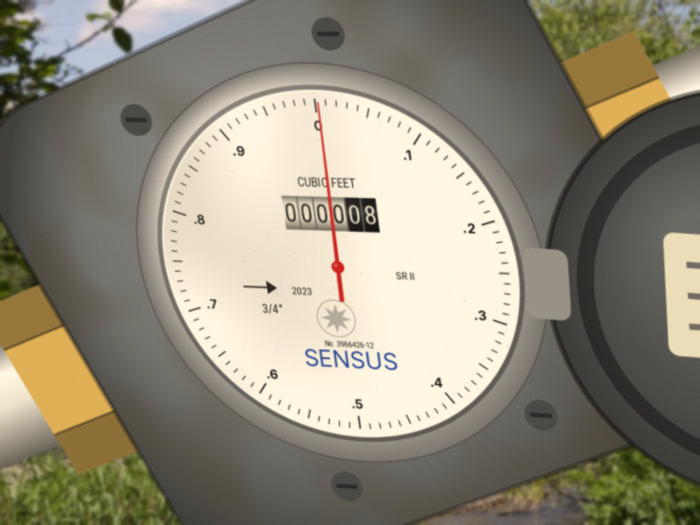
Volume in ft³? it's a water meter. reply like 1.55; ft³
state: 8.00; ft³
